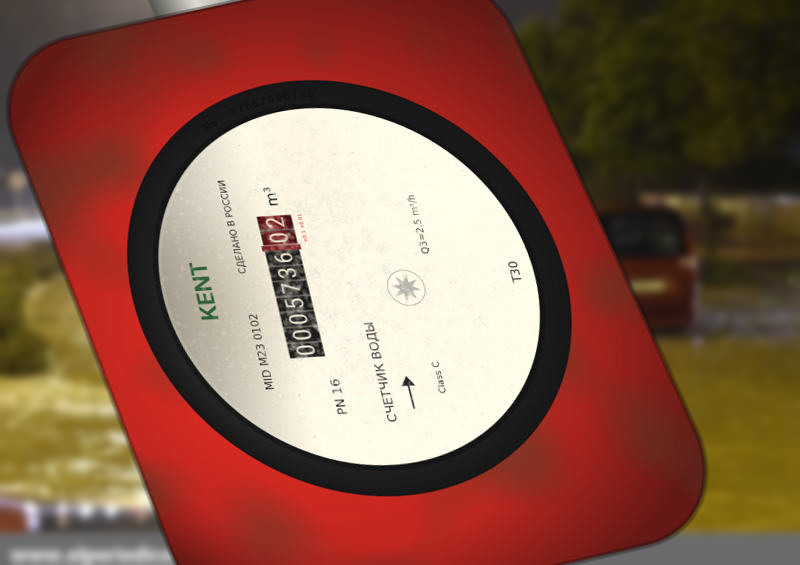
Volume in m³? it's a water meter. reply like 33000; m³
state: 5736.02; m³
